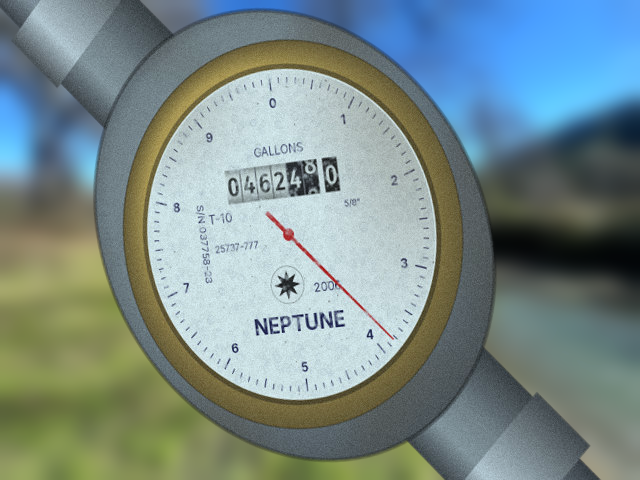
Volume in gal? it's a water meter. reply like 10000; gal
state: 462483.8; gal
